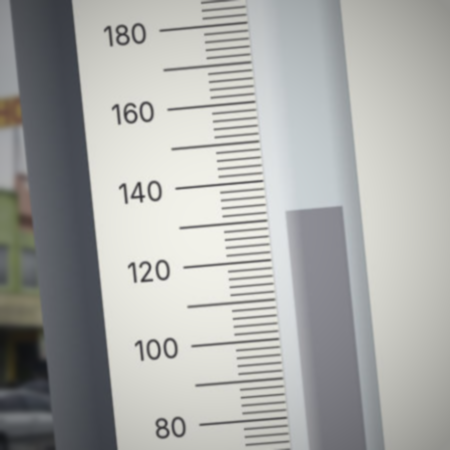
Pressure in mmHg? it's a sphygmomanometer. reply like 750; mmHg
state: 132; mmHg
